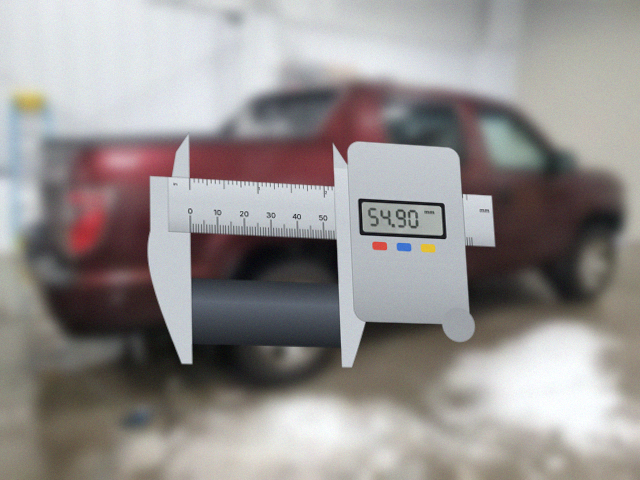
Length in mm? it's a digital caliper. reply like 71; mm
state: 54.90; mm
